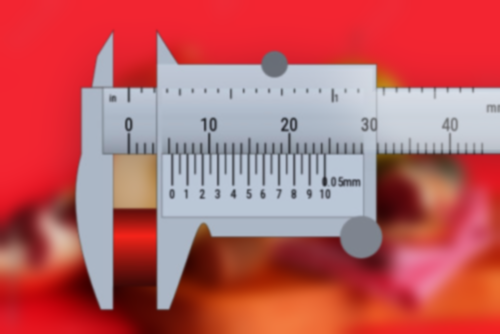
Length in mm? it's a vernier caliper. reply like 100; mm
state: 5.4; mm
